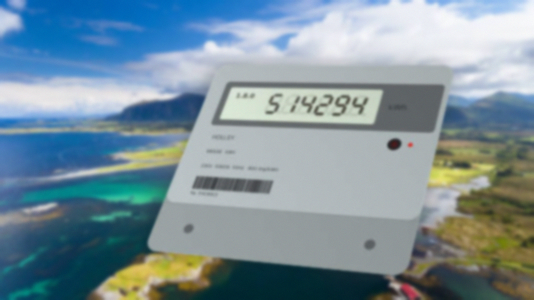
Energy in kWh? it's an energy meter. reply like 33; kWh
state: 514294; kWh
